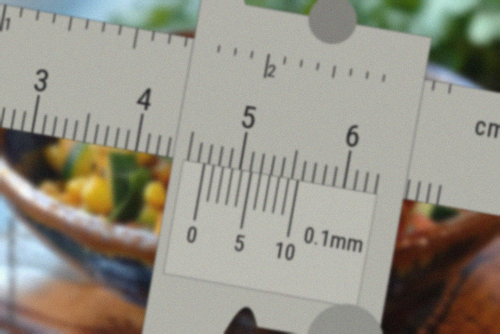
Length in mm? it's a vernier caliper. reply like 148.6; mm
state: 46.6; mm
